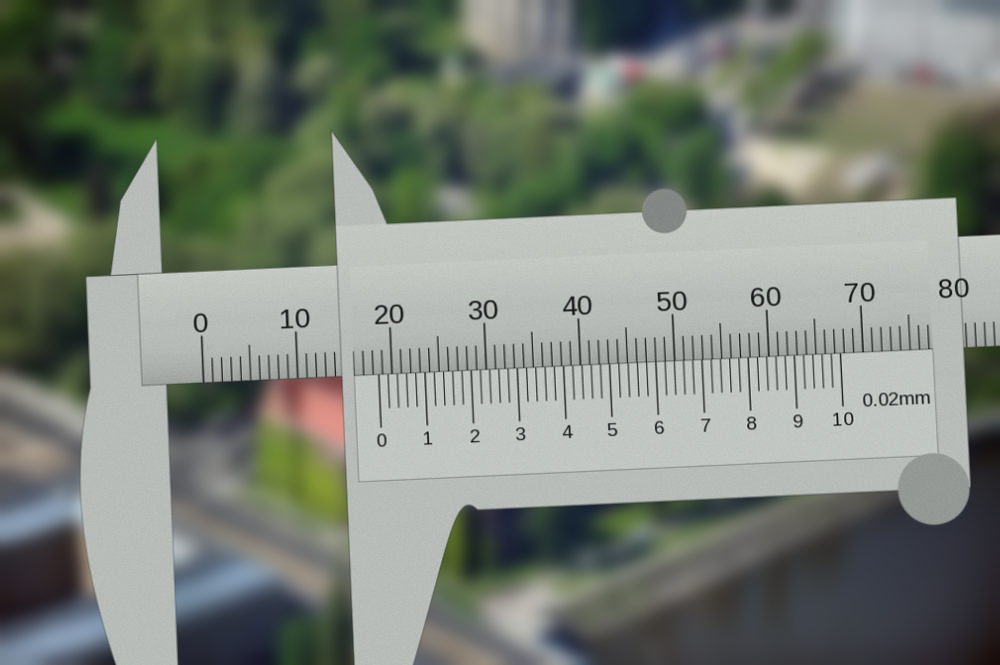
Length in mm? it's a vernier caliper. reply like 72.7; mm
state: 18.6; mm
